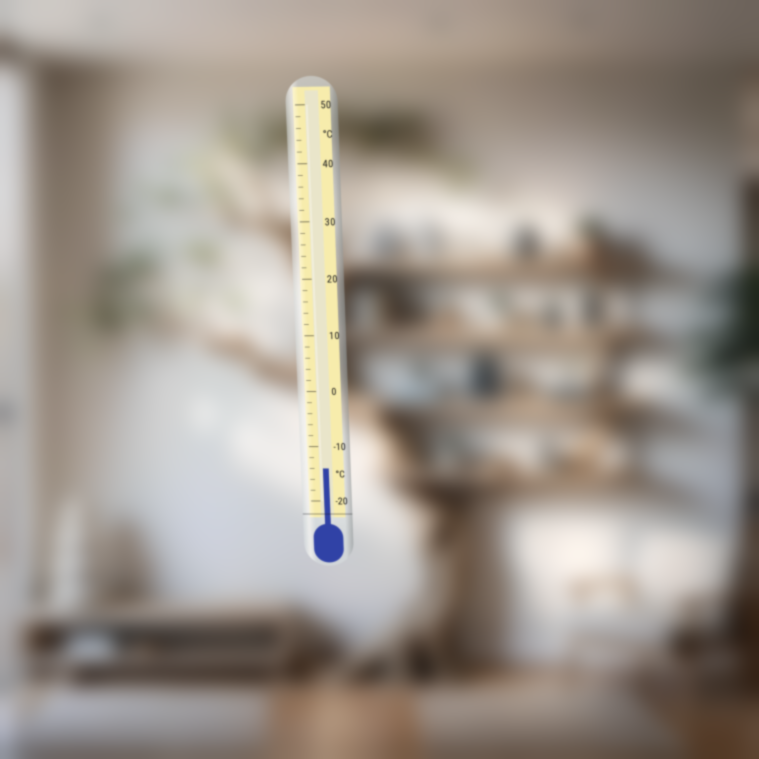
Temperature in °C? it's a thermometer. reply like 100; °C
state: -14; °C
